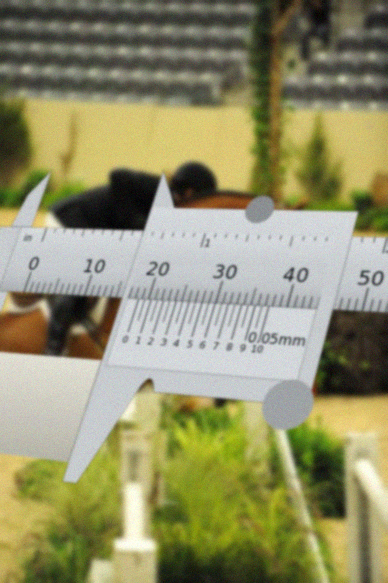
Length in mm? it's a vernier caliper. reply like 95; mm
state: 18.5; mm
